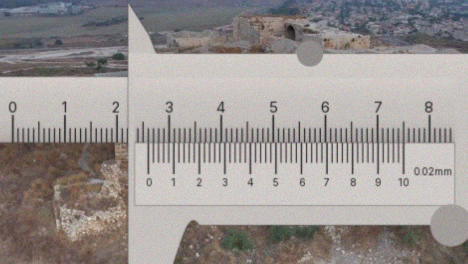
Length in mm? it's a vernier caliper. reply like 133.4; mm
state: 26.0; mm
